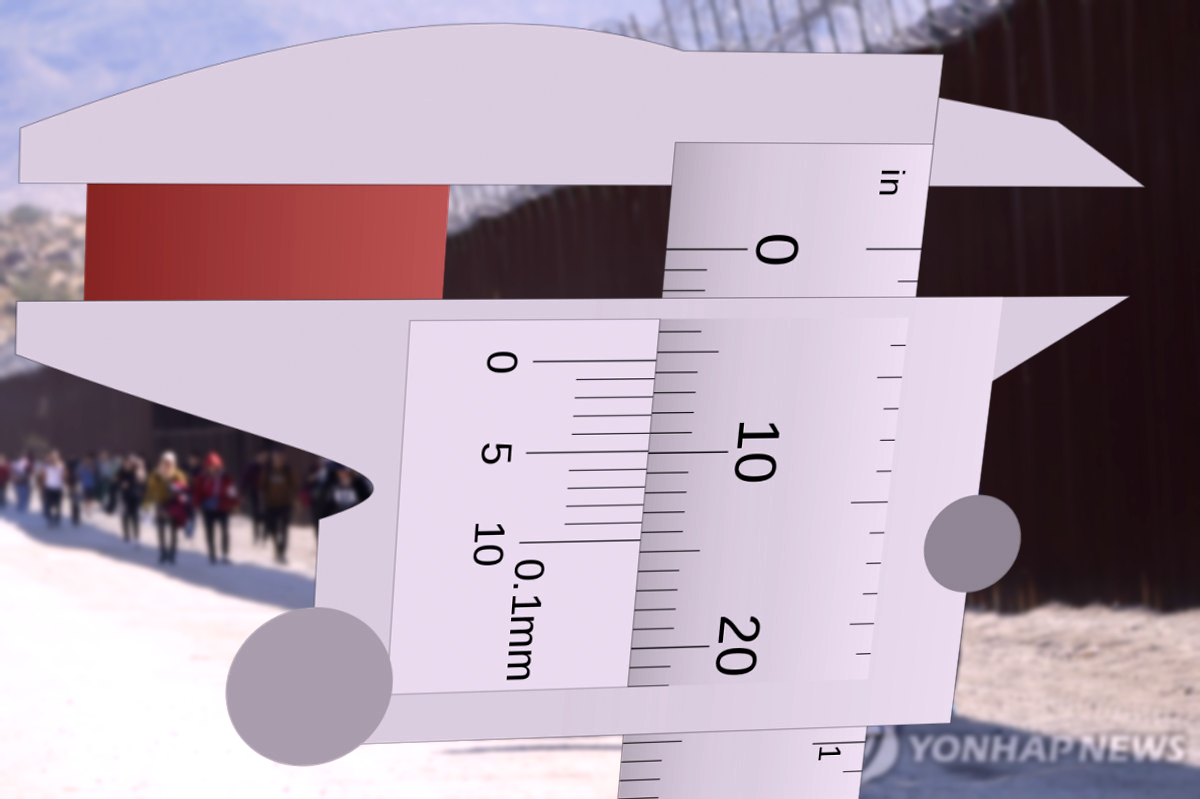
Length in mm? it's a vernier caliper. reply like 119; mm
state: 5.4; mm
